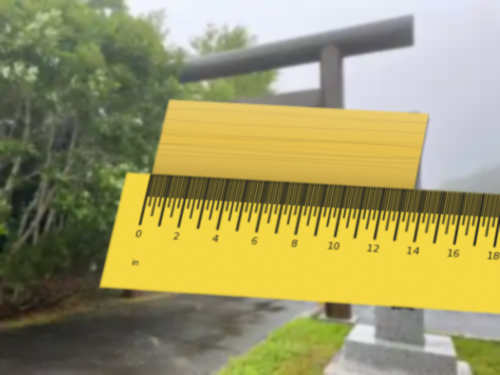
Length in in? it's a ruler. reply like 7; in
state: 13.5; in
